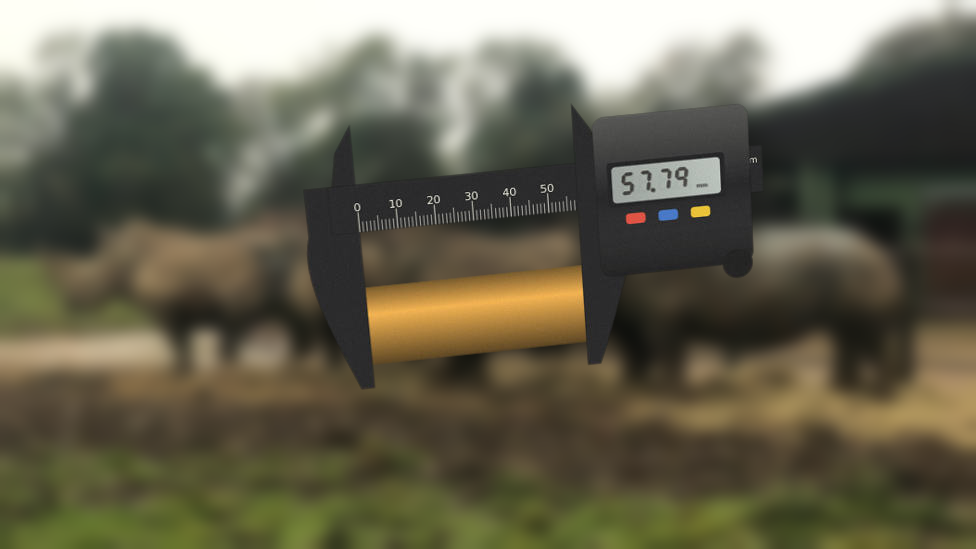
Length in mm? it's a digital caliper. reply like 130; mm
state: 57.79; mm
